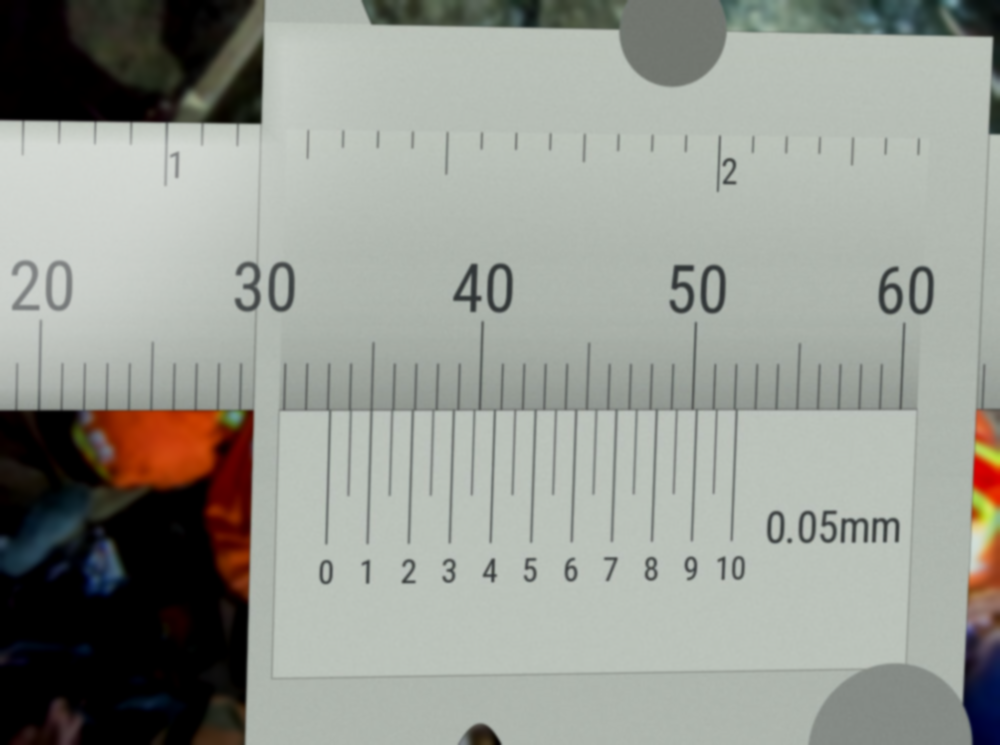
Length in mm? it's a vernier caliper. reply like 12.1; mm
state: 33.1; mm
